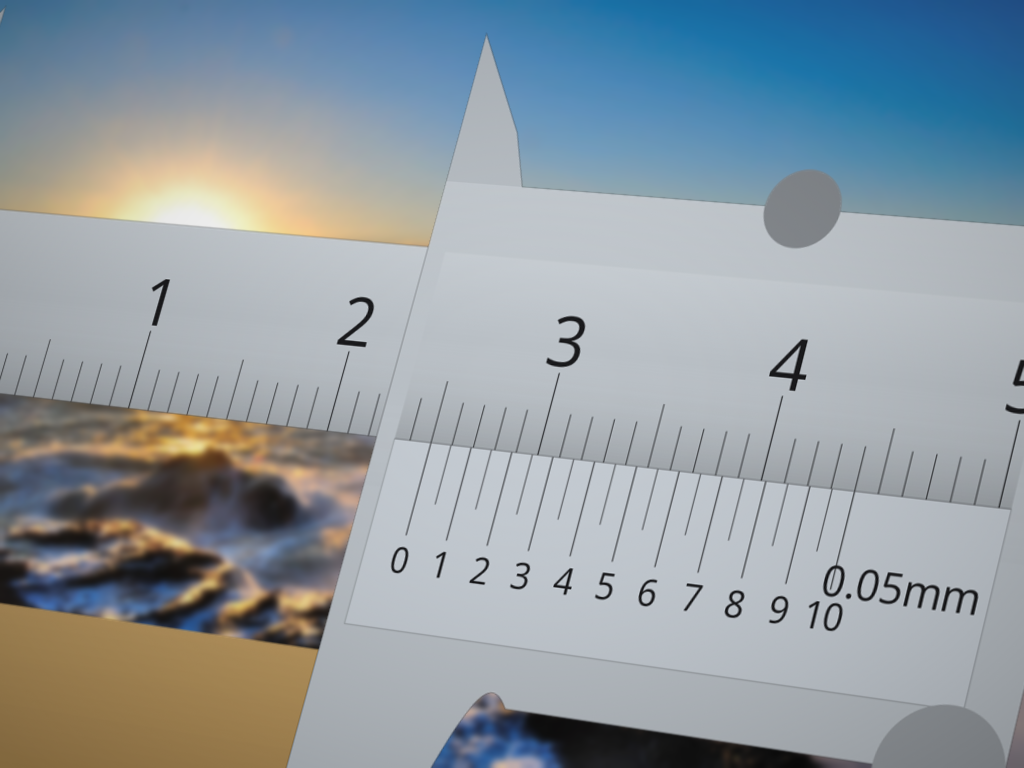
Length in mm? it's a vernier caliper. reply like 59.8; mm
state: 25.0; mm
